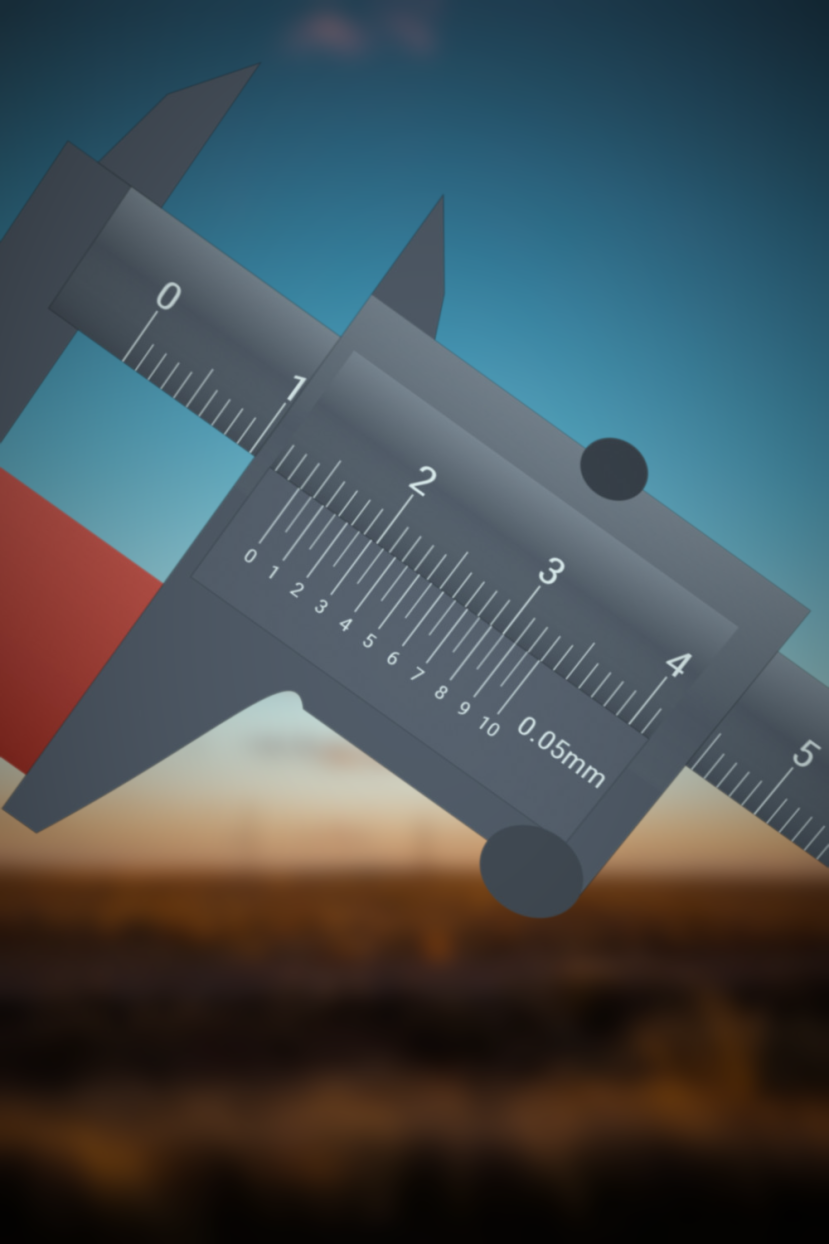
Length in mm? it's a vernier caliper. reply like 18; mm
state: 13.9; mm
